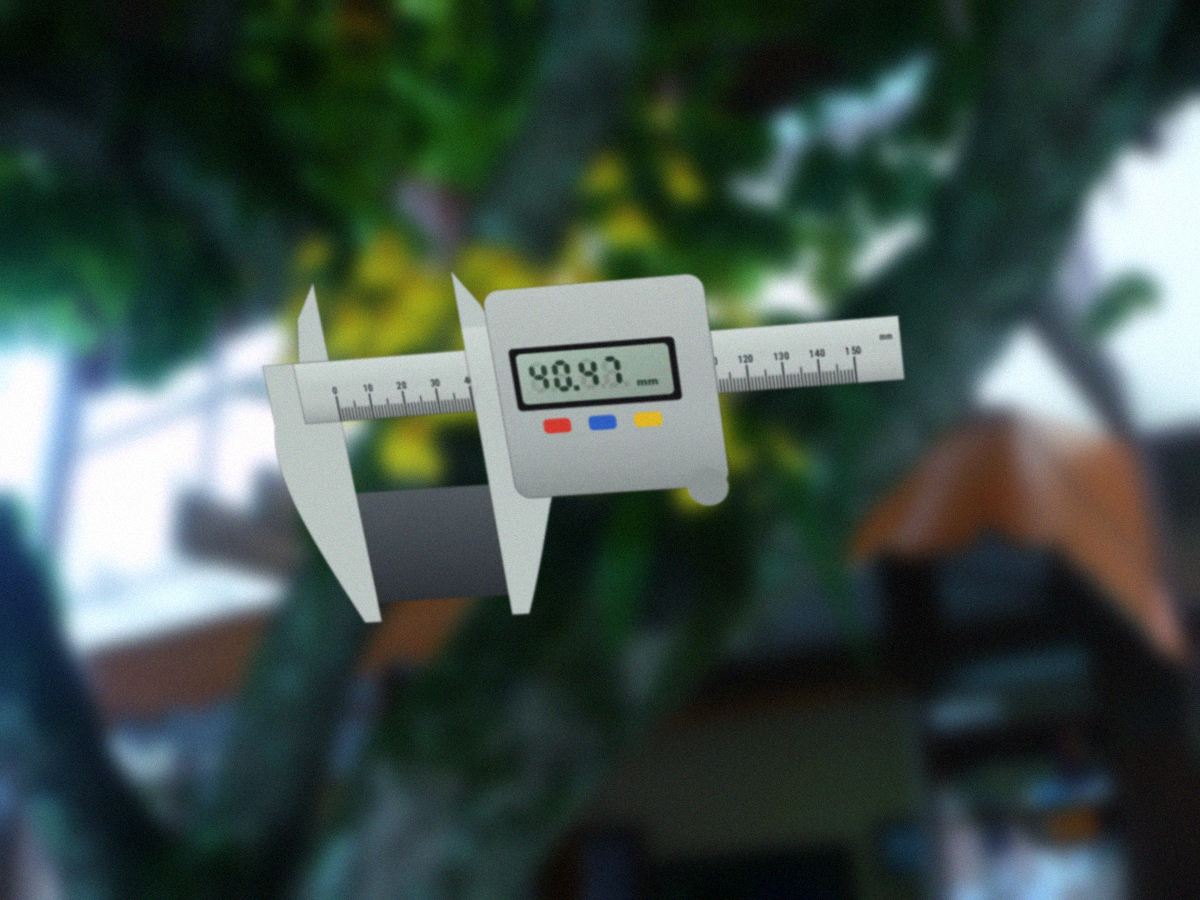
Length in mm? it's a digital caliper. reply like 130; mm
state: 40.47; mm
